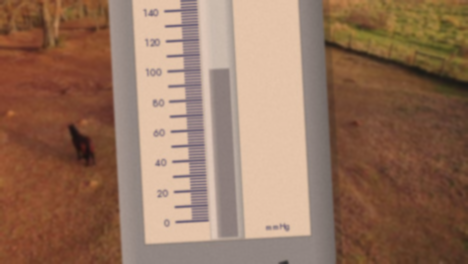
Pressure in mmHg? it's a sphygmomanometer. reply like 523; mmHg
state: 100; mmHg
